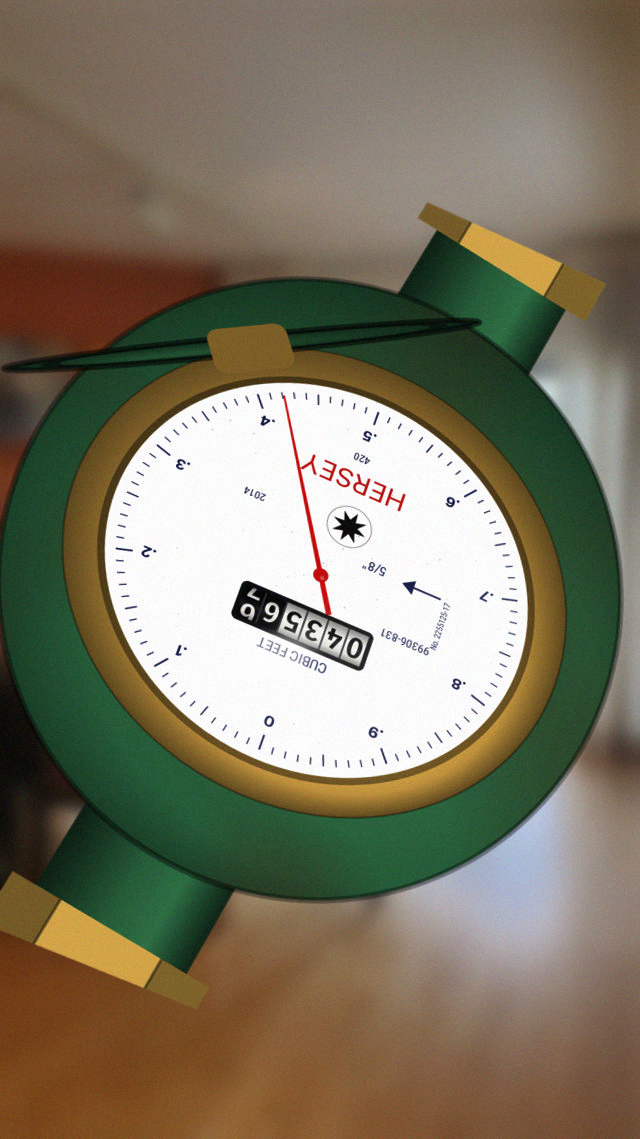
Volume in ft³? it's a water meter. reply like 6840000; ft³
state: 43566.42; ft³
